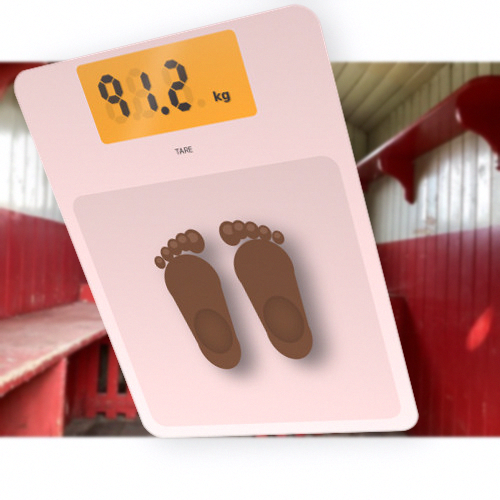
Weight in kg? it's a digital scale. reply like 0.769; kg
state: 91.2; kg
